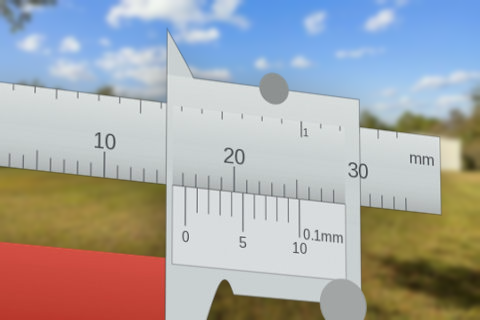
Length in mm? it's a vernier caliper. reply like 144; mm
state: 16.2; mm
